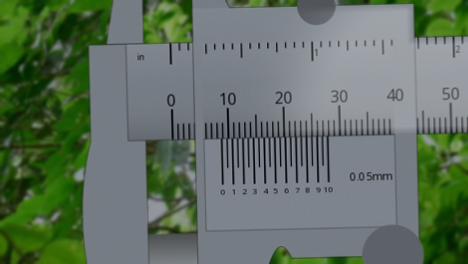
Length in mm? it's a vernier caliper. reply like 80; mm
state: 8.8; mm
